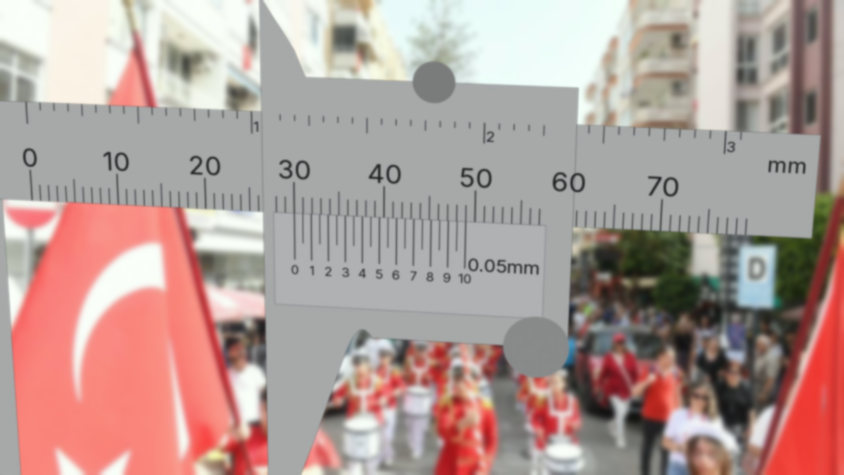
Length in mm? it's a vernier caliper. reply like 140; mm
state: 30.0; mm
